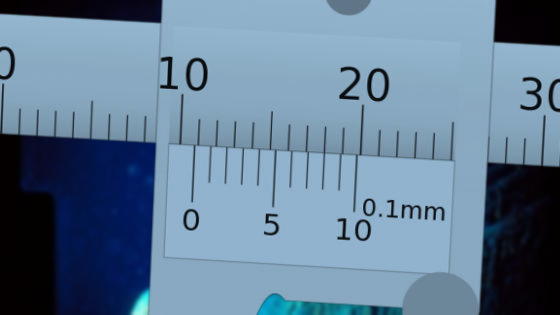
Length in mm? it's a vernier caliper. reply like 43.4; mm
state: 10.8; mm
